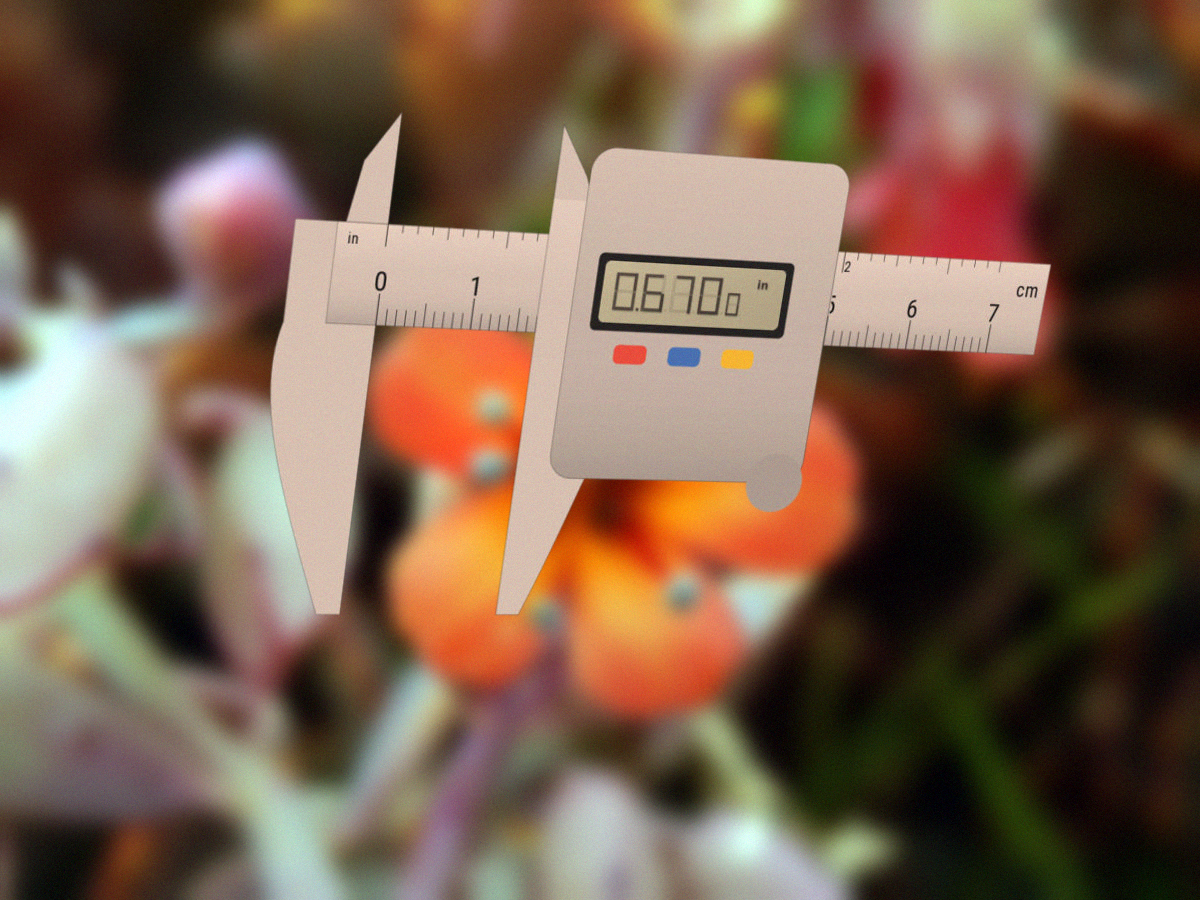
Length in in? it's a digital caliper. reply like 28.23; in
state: 0.6700; in
